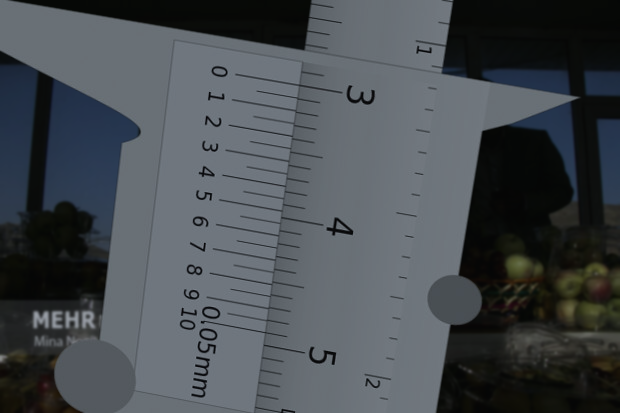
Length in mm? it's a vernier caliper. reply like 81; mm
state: 30.0; mm
